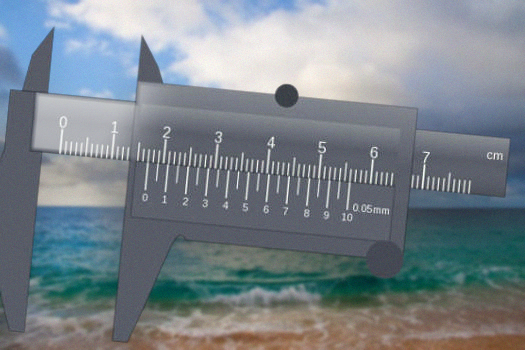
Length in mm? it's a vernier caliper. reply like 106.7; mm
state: 17.0; mm
